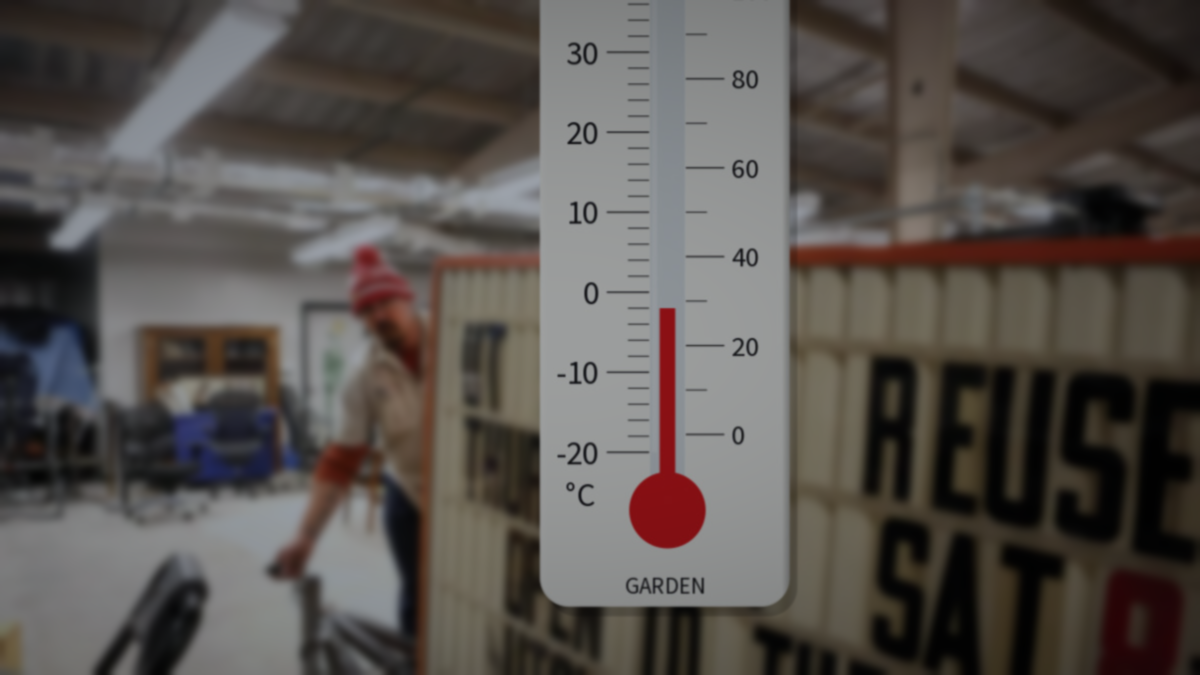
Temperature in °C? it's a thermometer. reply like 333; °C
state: -2; °C
